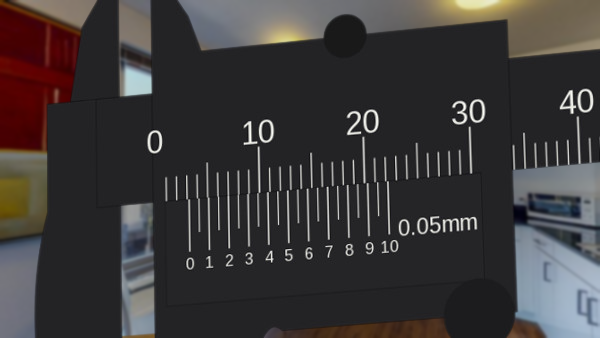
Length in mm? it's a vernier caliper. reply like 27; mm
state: 3.2; mm
